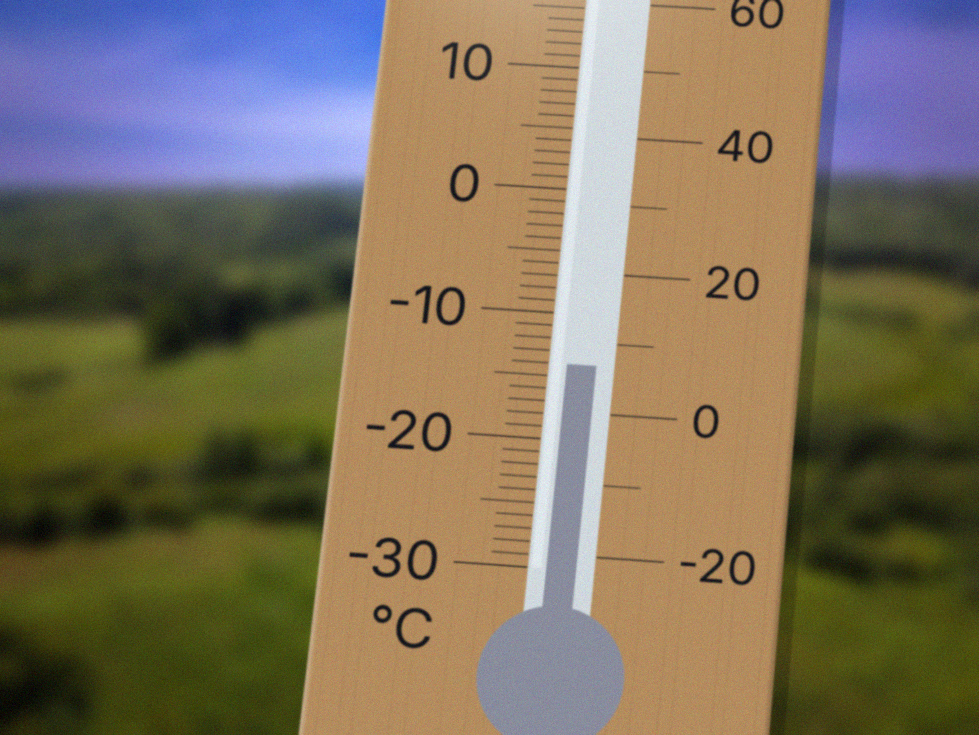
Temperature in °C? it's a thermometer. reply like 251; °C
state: -14; °C
